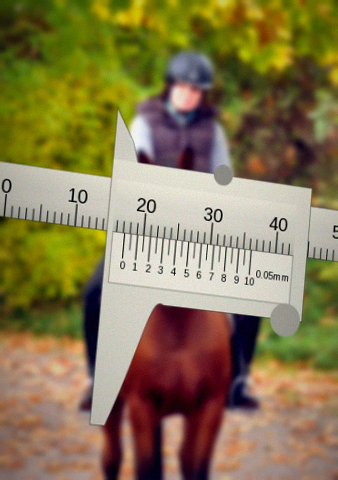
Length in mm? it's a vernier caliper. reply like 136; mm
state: 17.2; mm
